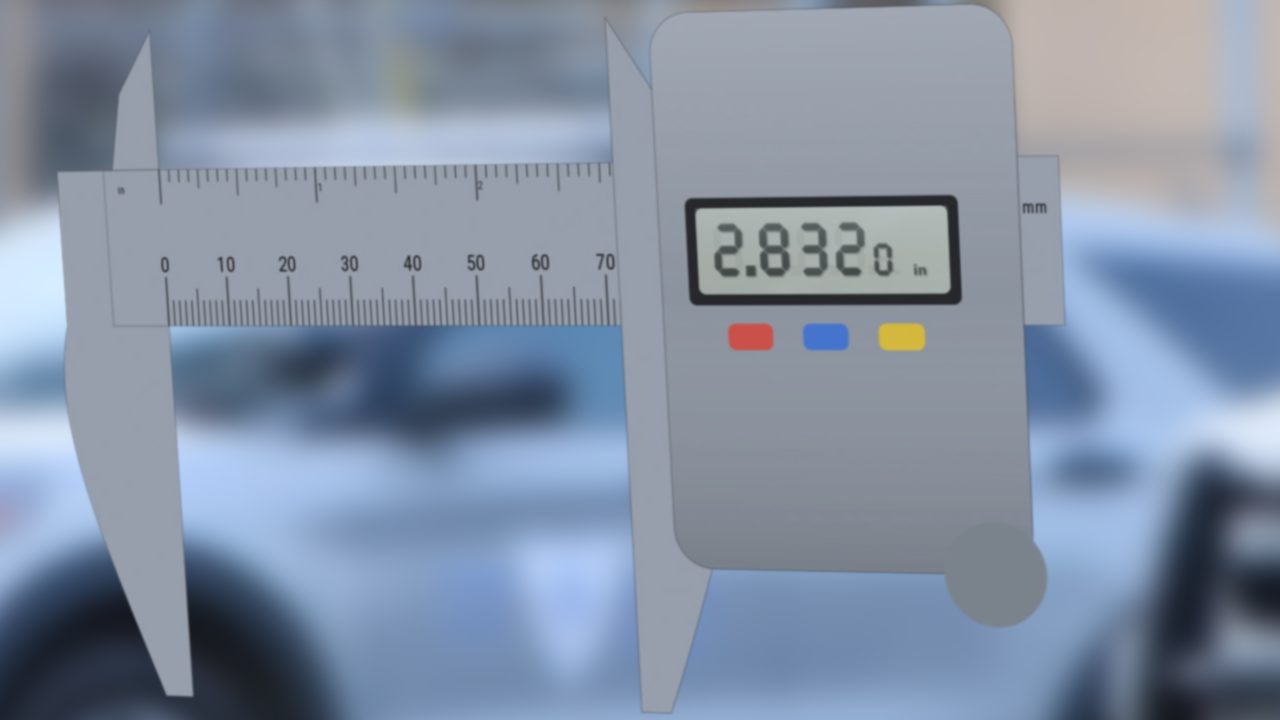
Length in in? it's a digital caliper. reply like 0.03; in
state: 2.8320; in
